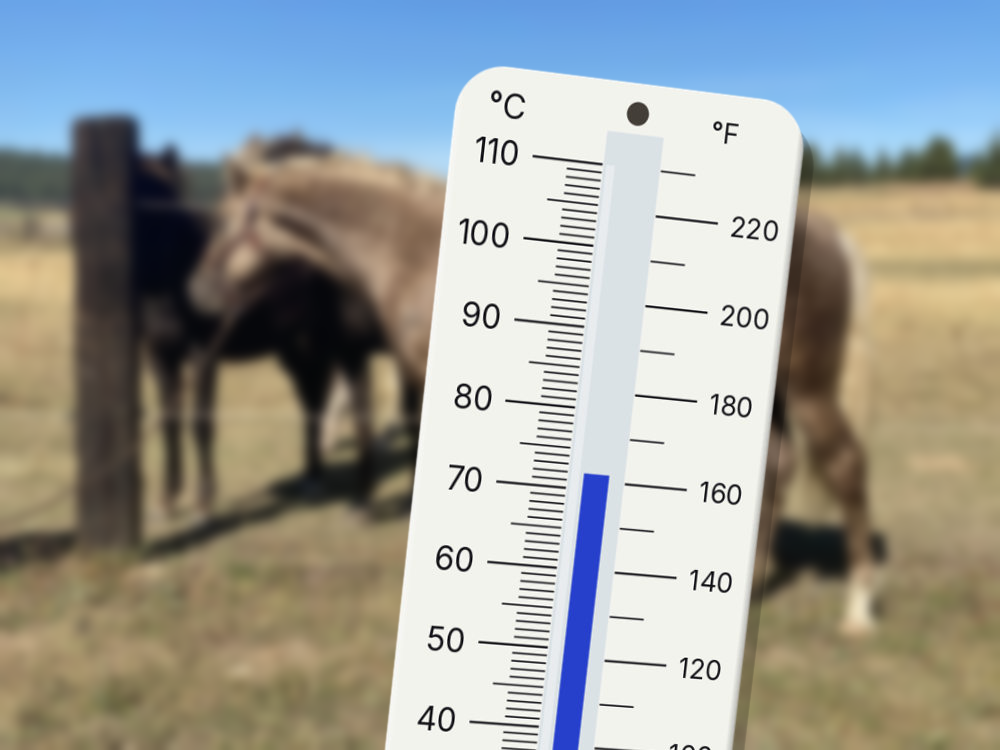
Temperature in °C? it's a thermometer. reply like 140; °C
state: 72; °C
